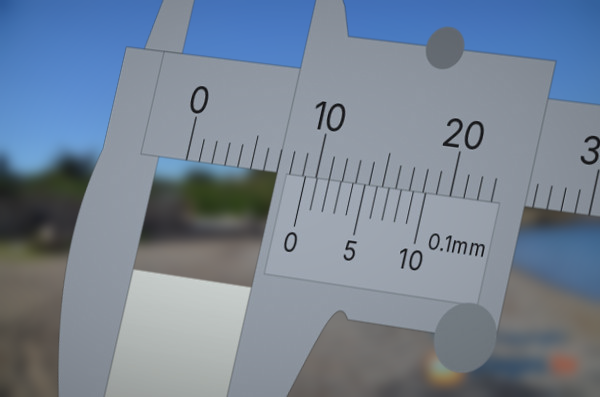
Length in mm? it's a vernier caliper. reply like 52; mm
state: 9.2; mm
